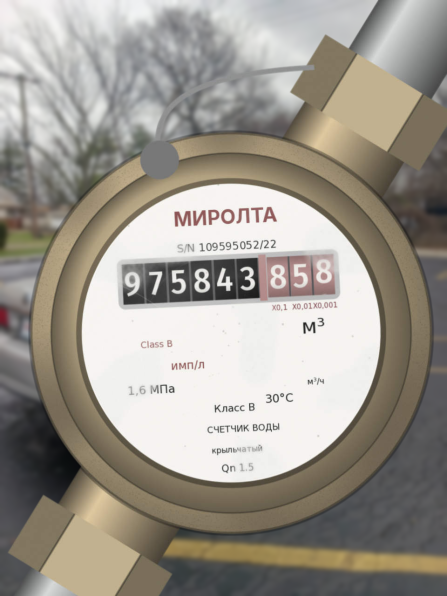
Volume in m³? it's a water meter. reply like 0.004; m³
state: 975843.858; m³
